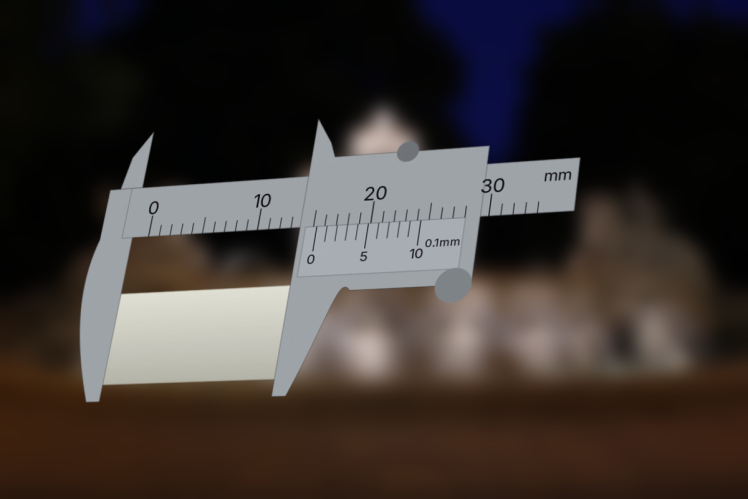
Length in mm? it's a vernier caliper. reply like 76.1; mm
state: 15.3; mm
